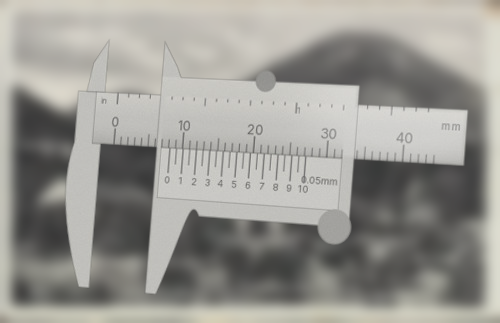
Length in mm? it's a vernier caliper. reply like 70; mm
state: 8.2; mm
